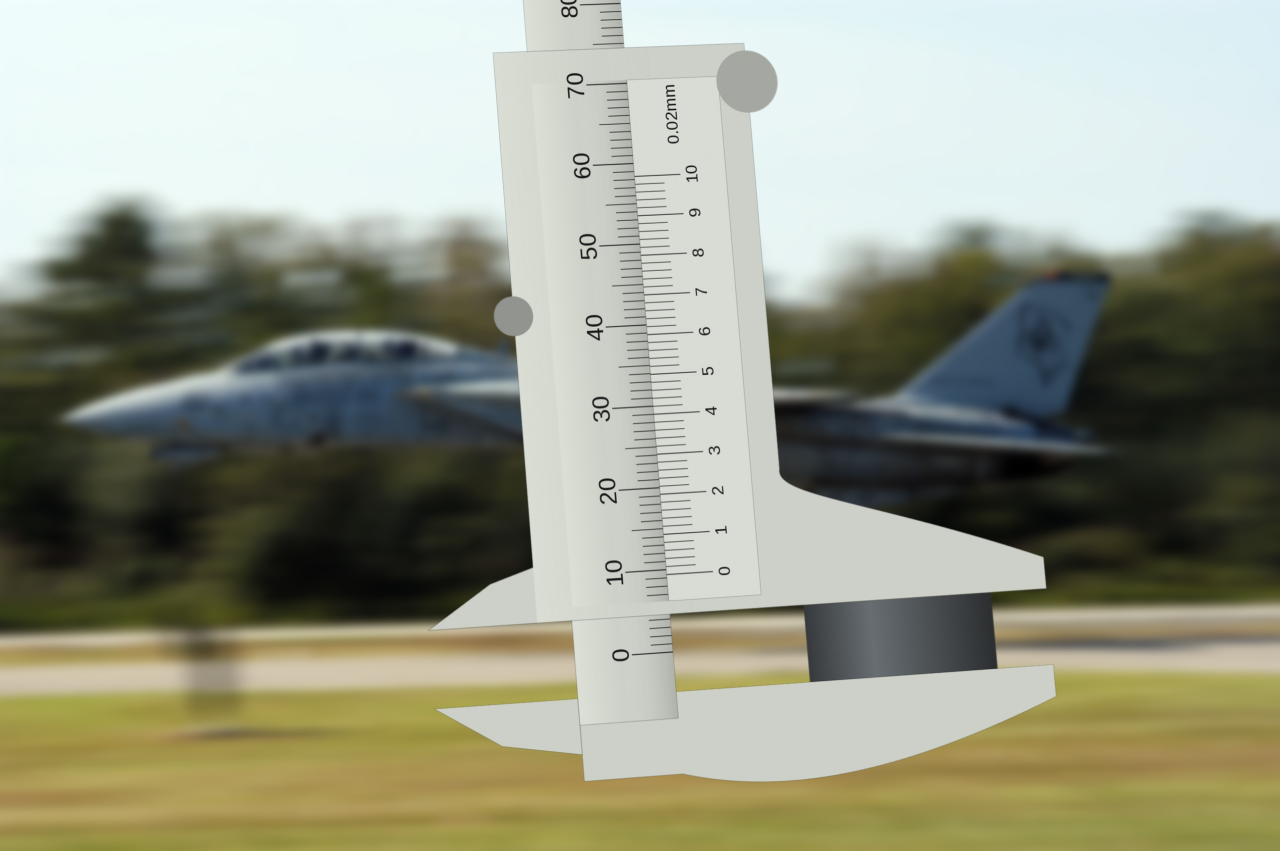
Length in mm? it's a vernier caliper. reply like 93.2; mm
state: 9.4; mm
